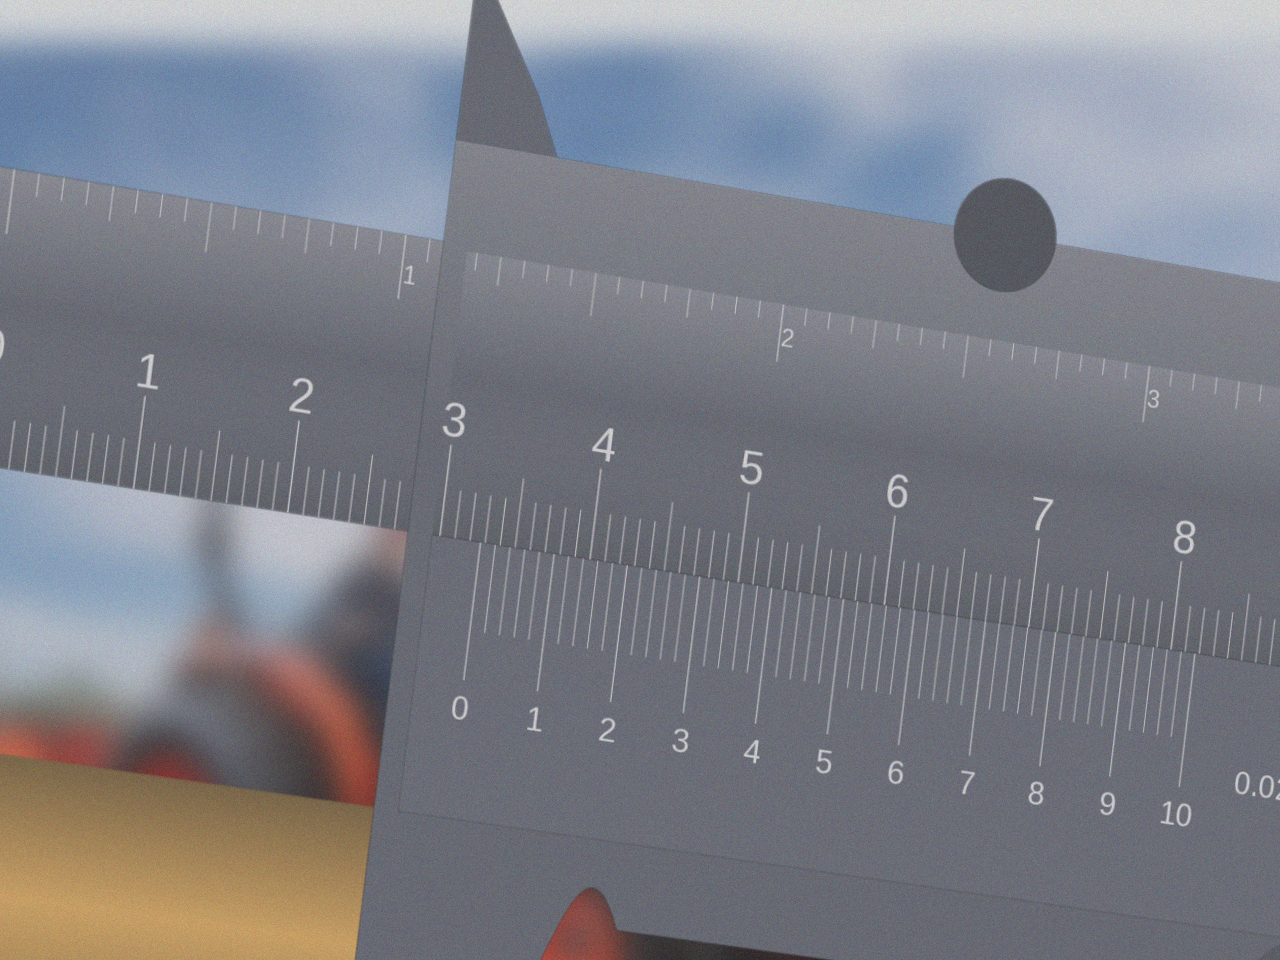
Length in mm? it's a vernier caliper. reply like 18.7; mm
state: 32.7; mm
